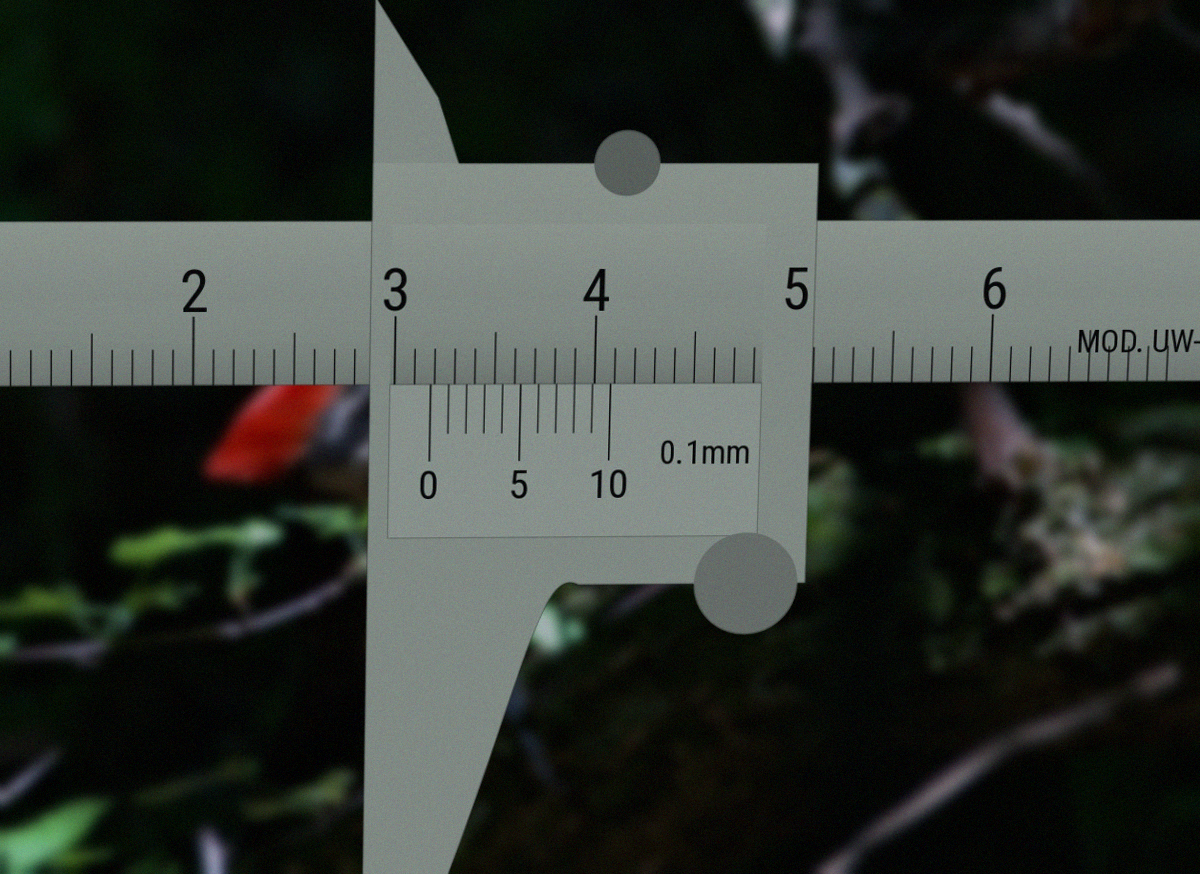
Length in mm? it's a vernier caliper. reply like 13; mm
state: 31.8; mm
